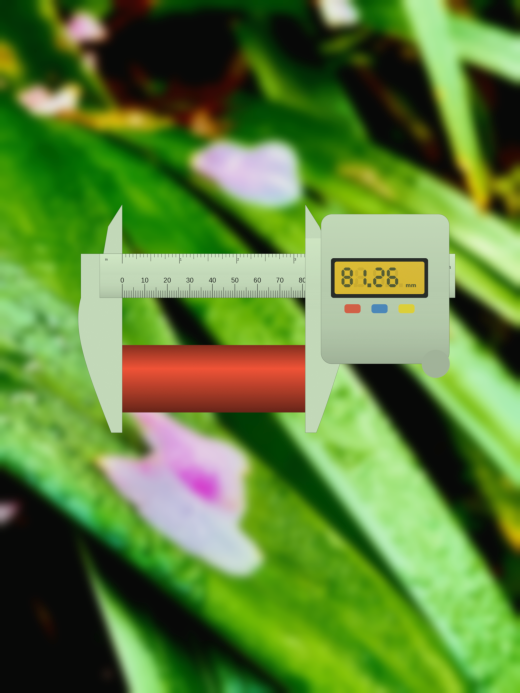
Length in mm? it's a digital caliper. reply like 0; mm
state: 81.26; mm
